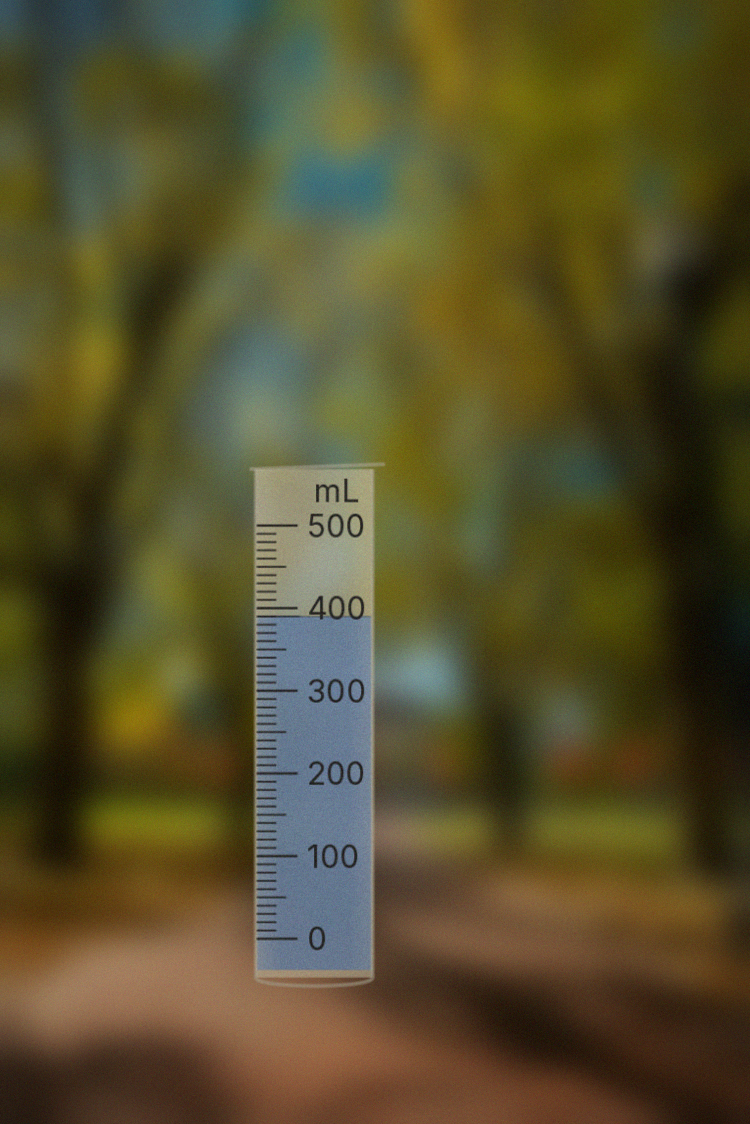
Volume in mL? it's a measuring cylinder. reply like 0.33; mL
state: 390; mL
